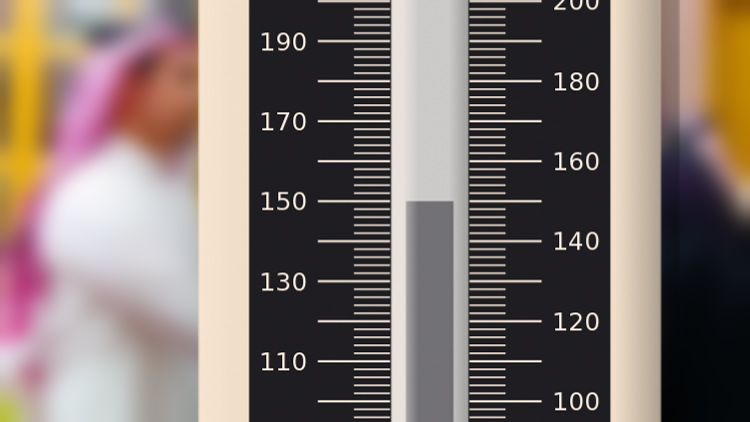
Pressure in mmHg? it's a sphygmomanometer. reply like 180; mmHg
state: 150; mmHg
